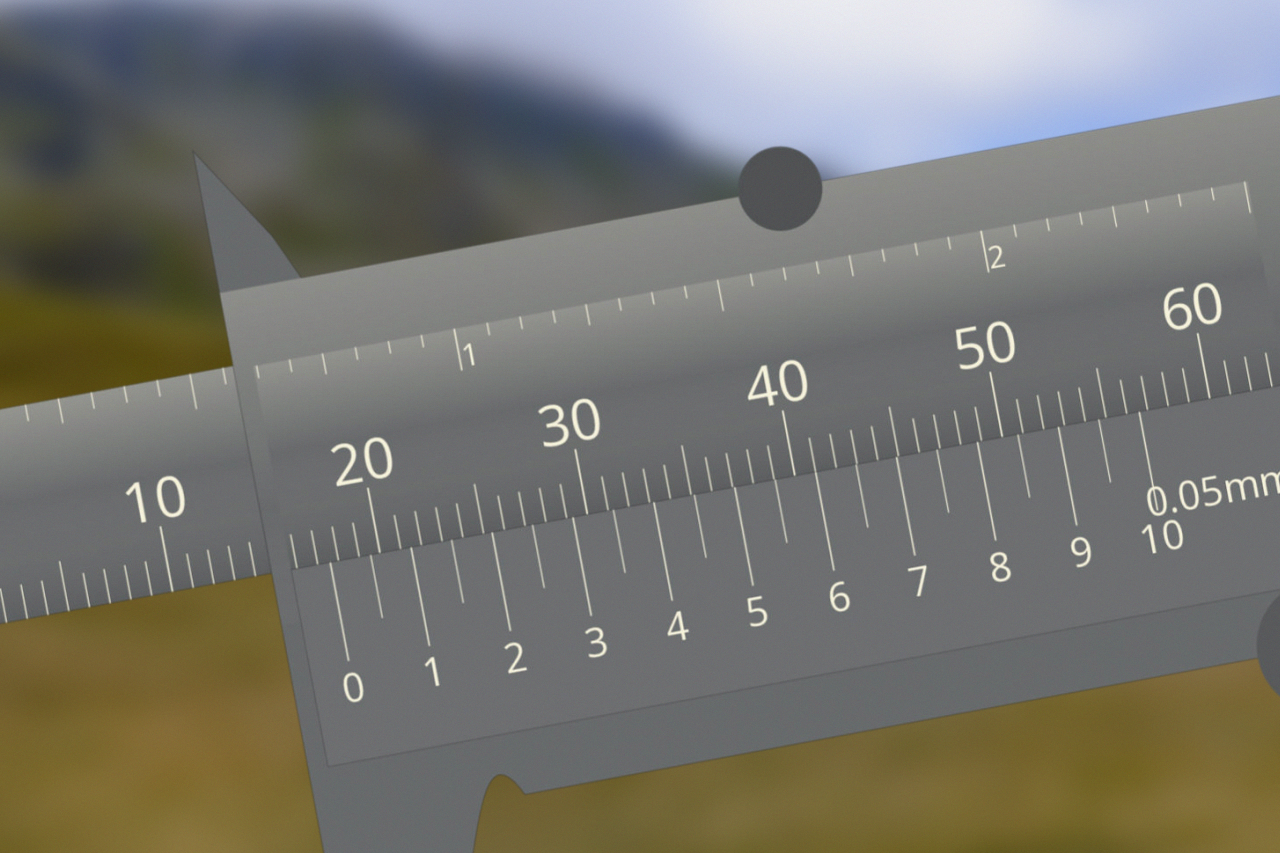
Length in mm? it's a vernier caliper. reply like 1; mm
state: 17.6; mm
